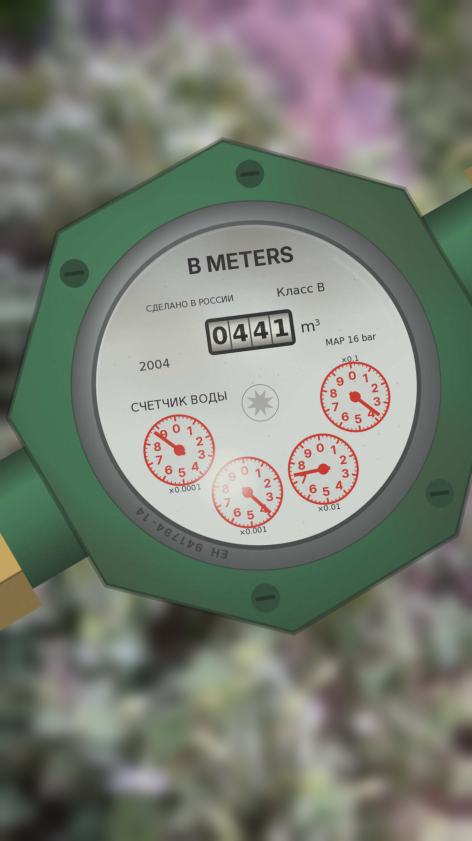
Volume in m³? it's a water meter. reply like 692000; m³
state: 441.3738; m³
